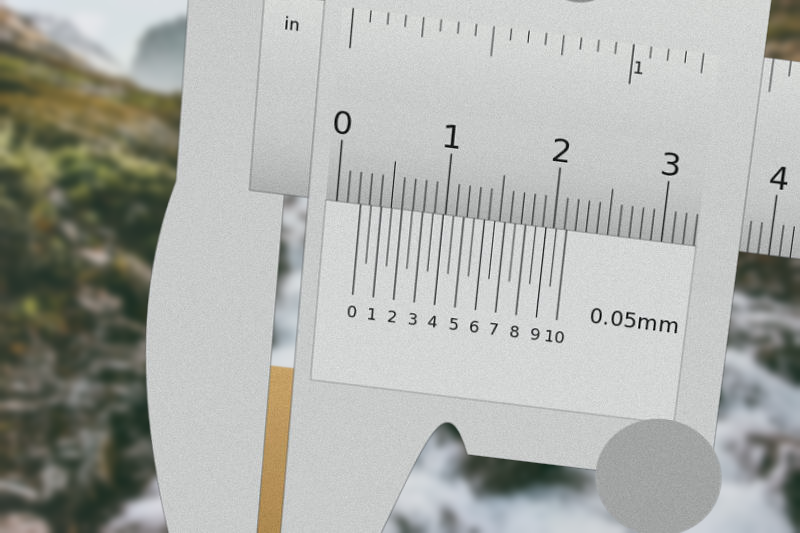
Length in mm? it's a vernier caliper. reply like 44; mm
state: 2.2; mm
